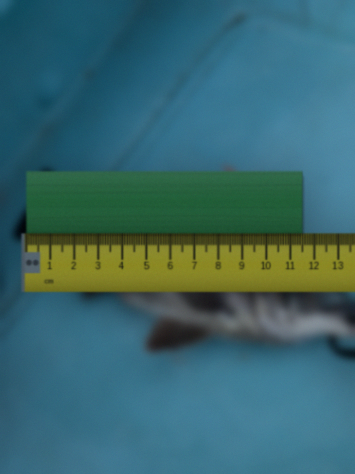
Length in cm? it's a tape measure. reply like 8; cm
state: 11.5; cm
